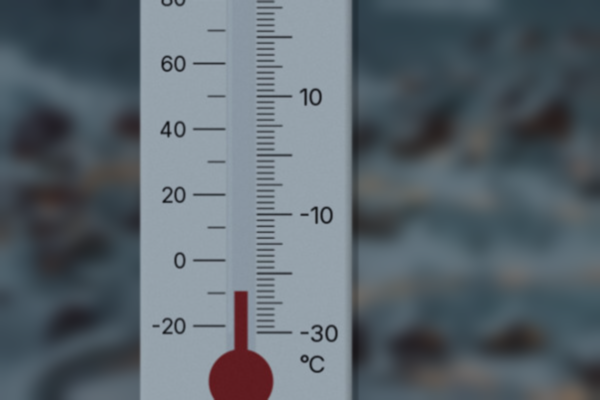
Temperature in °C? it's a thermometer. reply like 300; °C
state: -23; °C
